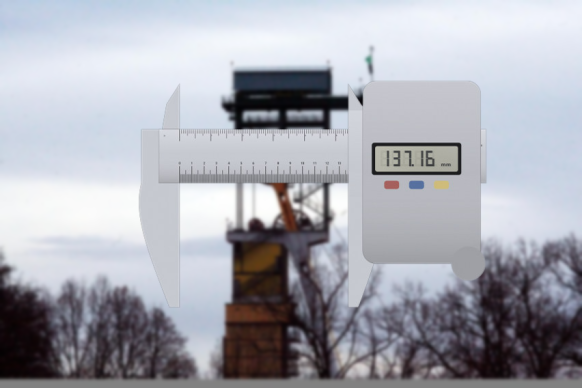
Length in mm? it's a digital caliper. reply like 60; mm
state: 137.16; mm
